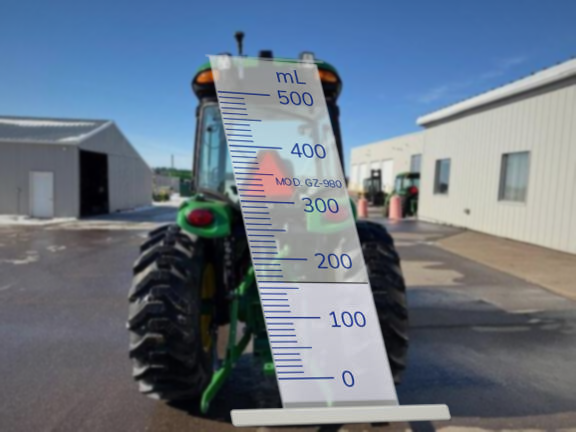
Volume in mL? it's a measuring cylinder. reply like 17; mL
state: 160; mL
